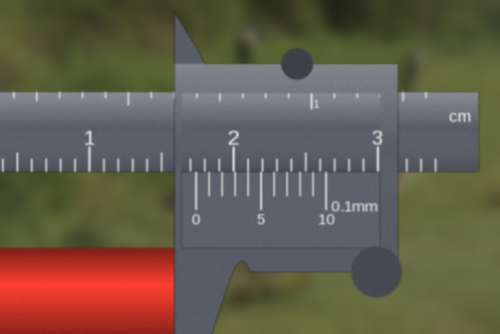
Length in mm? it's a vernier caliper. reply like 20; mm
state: 17.4; mm
